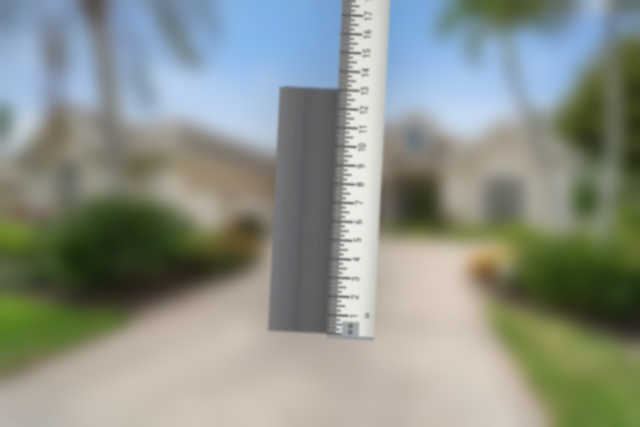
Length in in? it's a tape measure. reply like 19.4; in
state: 13; in
